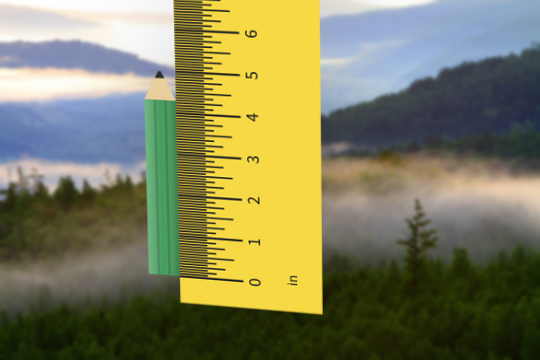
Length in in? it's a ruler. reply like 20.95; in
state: 5; in
